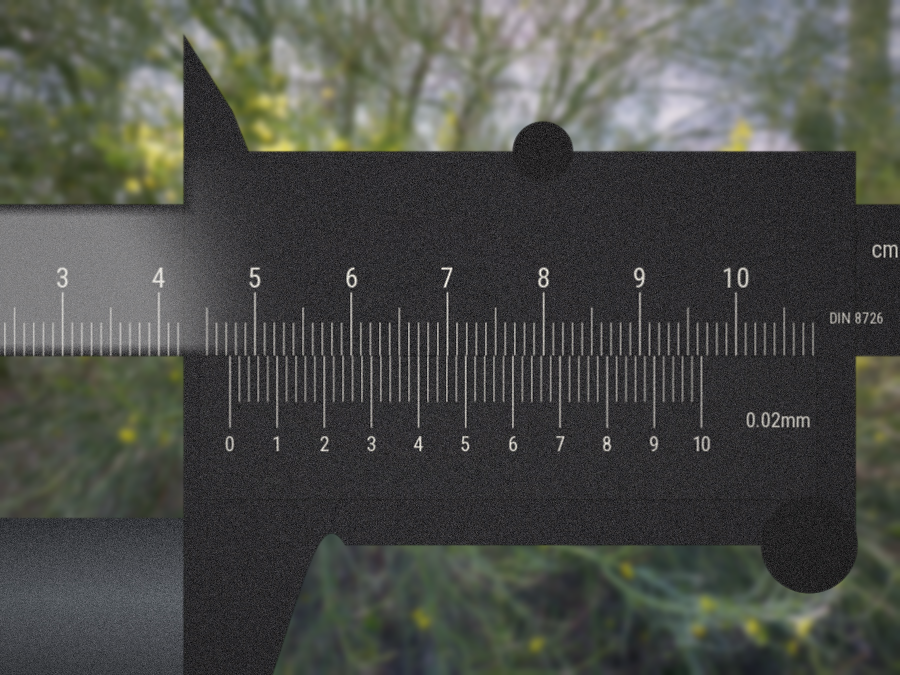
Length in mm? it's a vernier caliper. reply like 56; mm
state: 47.4; mm
